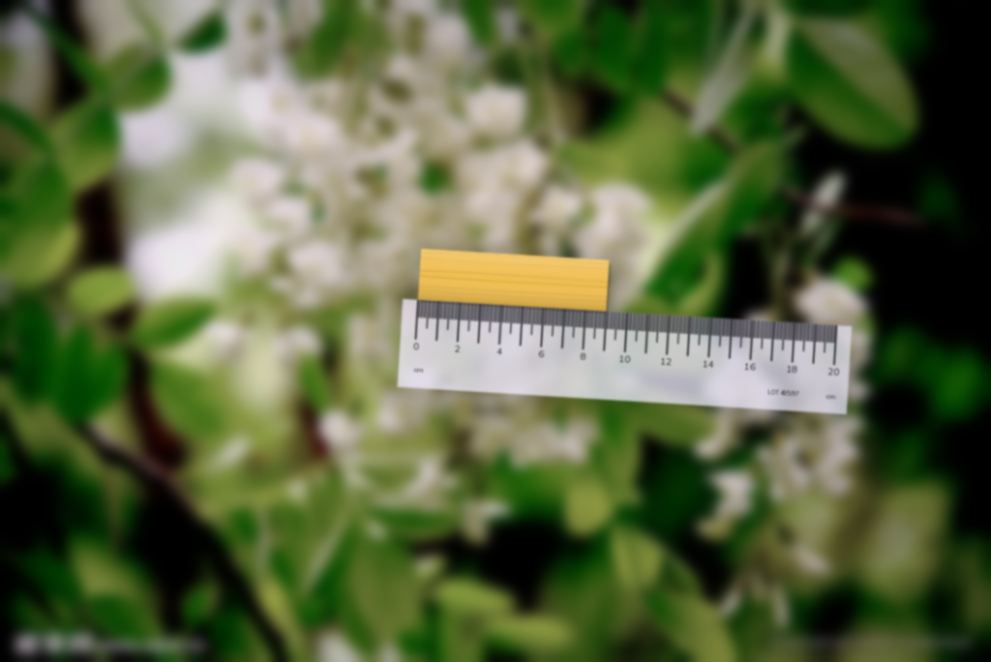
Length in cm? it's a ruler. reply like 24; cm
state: 9; cm
